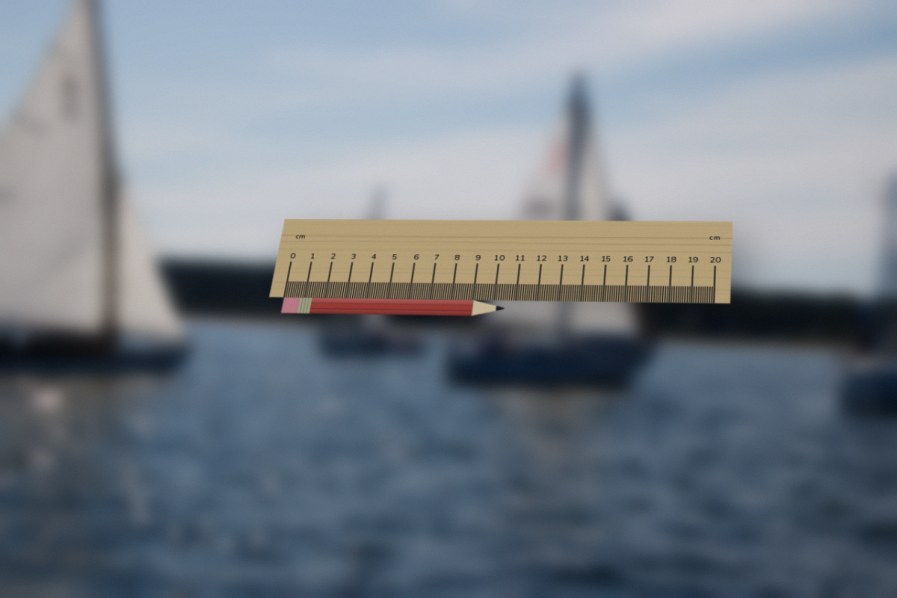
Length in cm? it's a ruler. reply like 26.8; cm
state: 10.5; cm
